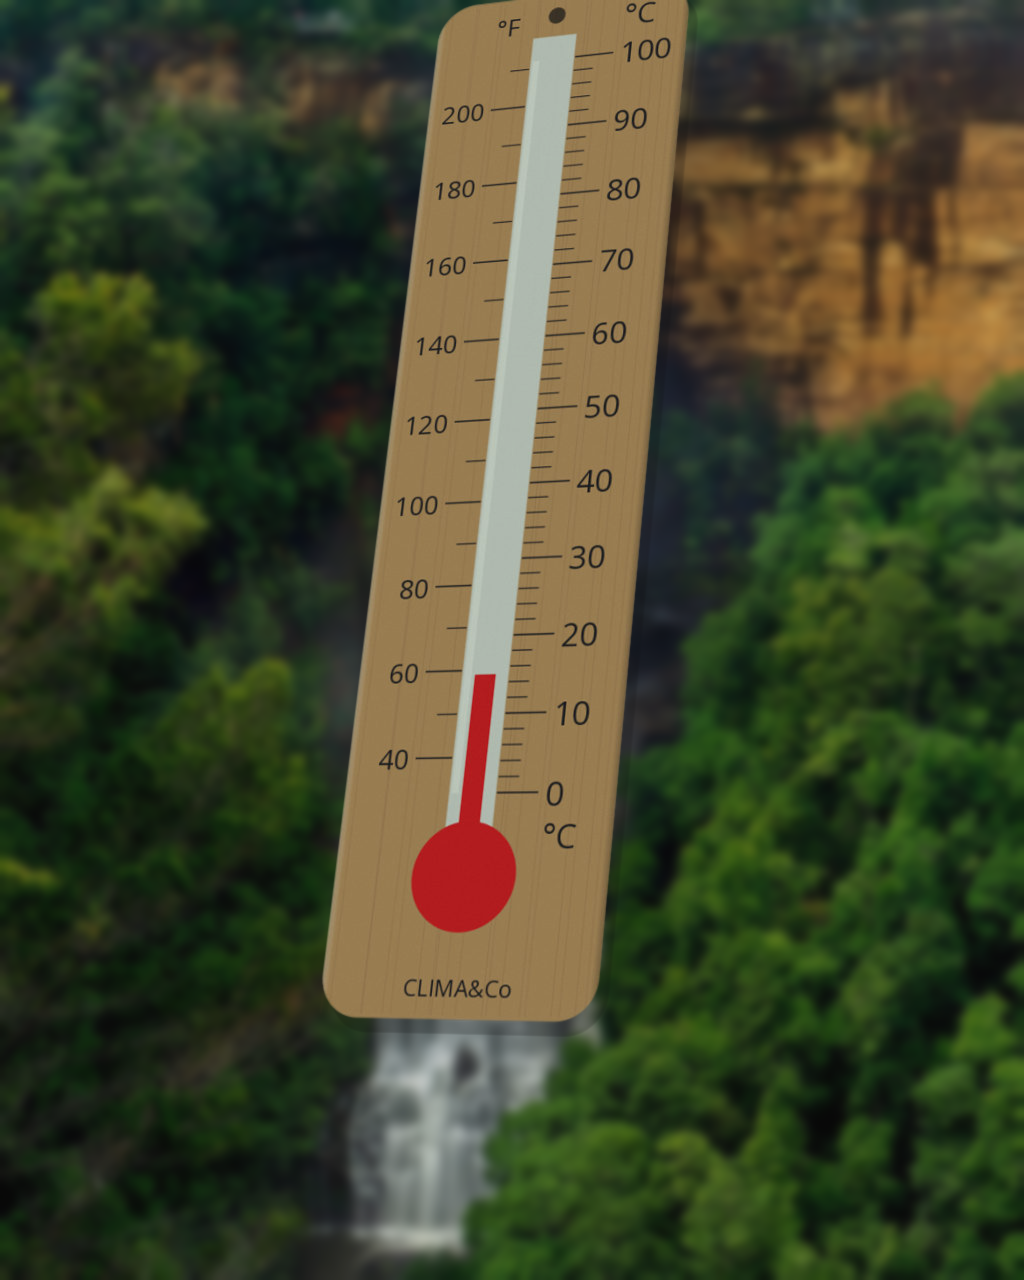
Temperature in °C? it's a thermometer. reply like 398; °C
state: 15; °C
